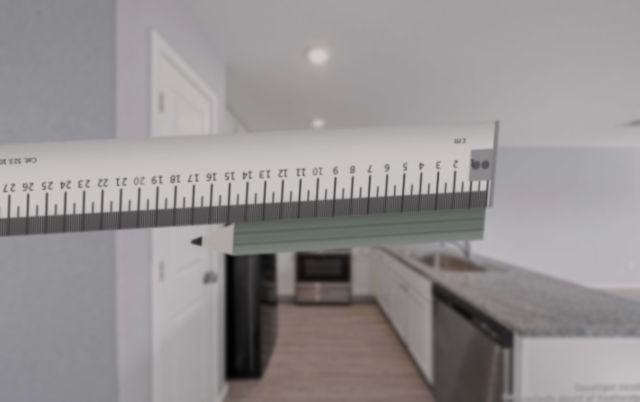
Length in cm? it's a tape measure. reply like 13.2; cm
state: 17; cm
